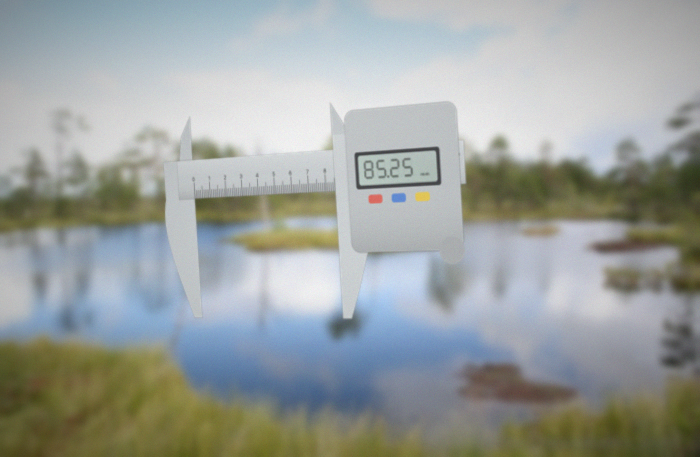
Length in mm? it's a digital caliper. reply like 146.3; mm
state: 85.25; mm
